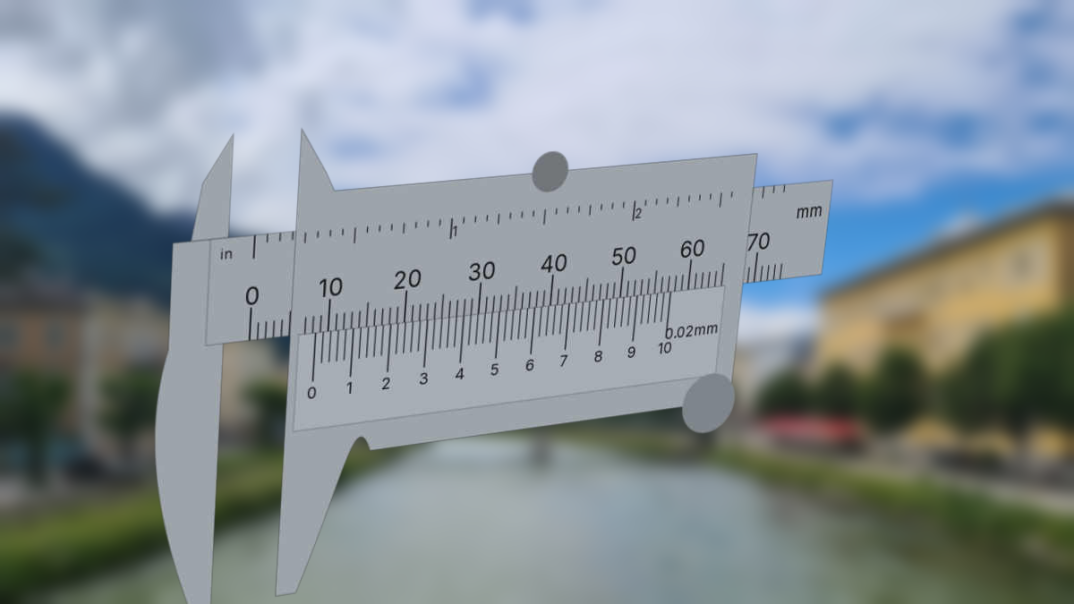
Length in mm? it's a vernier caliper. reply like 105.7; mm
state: 8.4; mm
